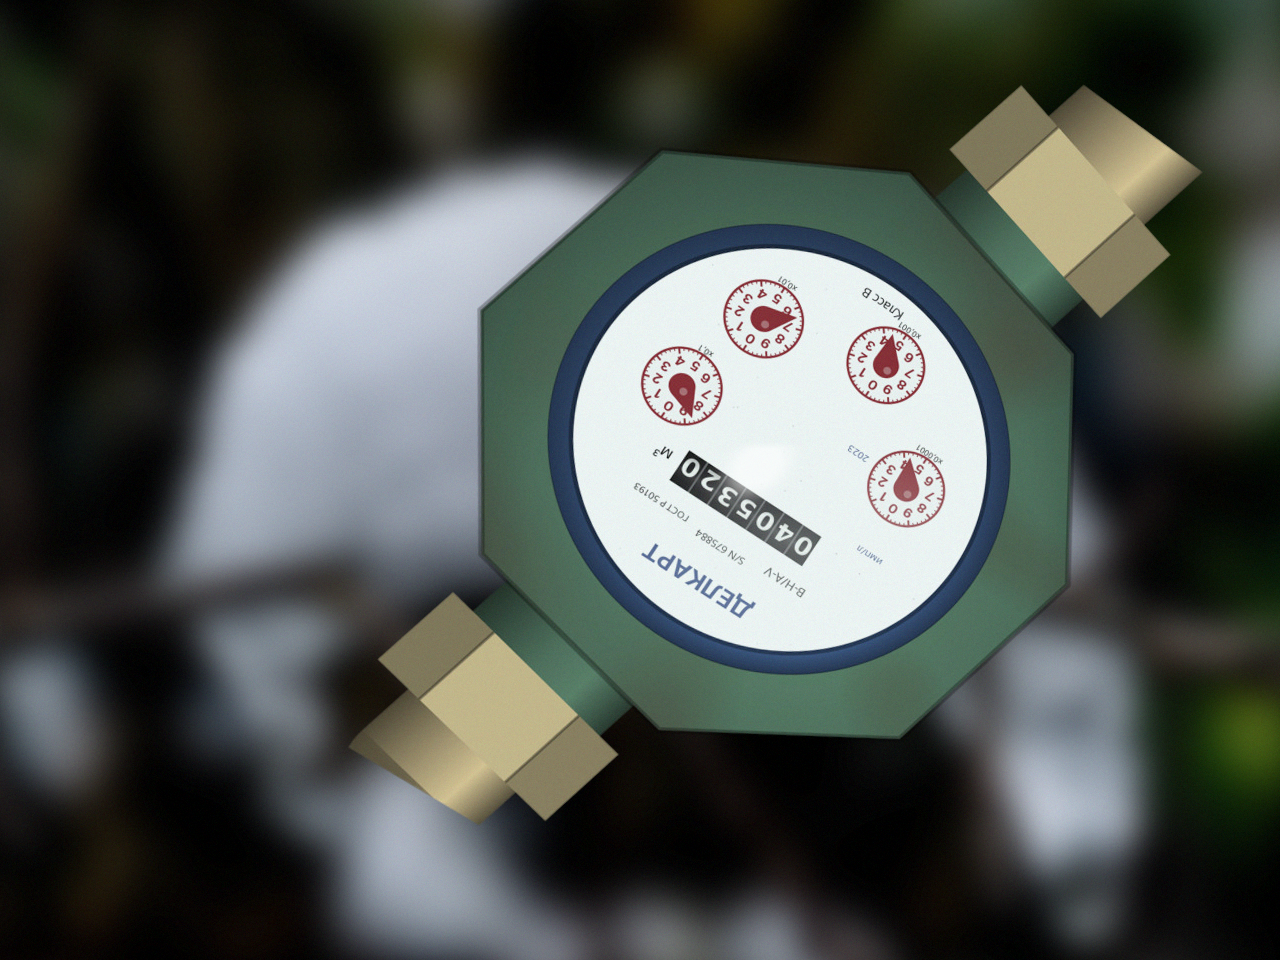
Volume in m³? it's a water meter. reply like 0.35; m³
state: 405319.8644; m³
